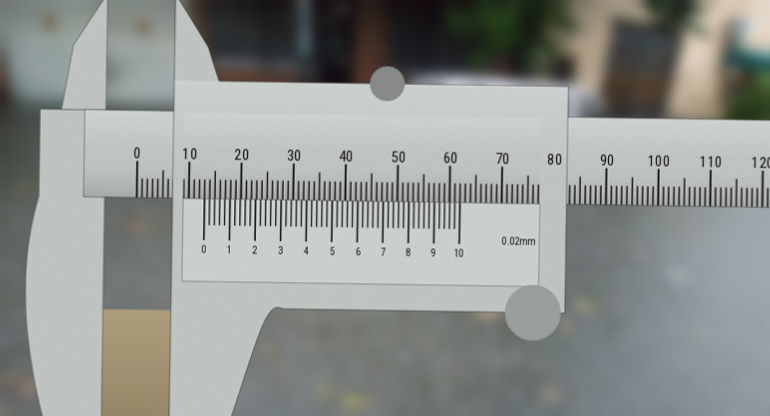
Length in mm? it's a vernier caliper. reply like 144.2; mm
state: 13.0; mm
